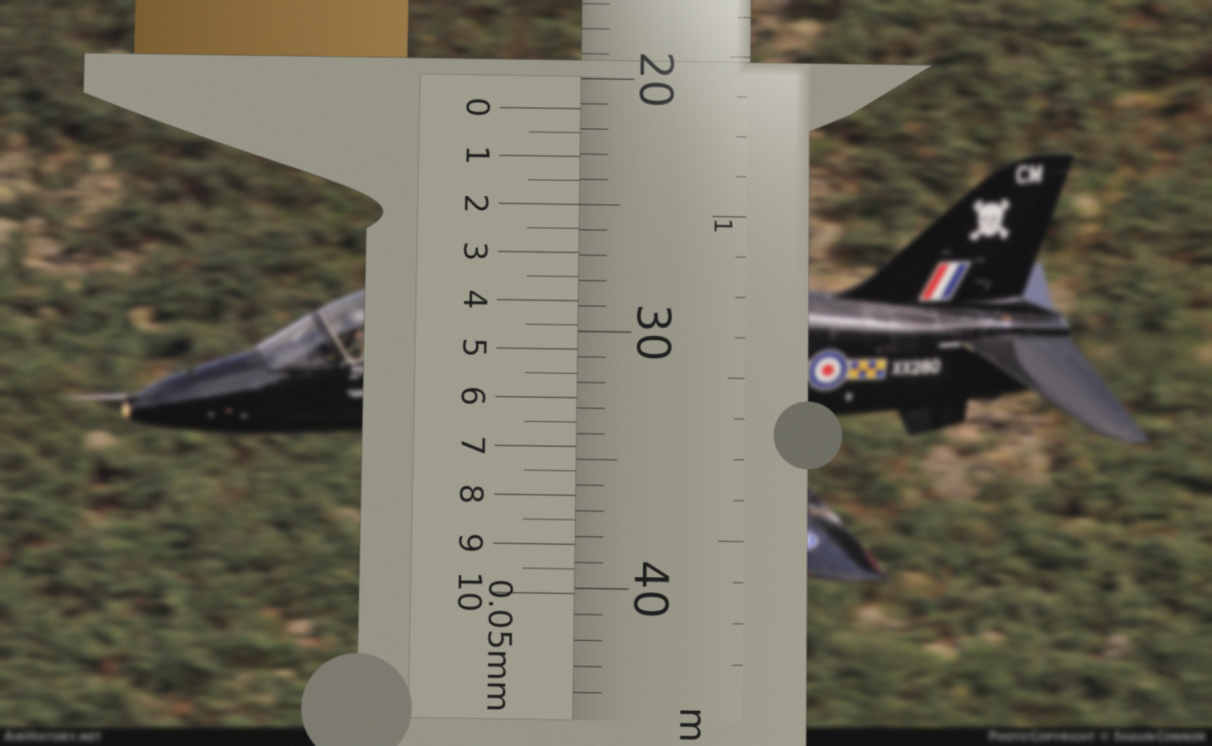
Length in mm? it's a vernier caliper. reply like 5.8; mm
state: 21.20; mm
